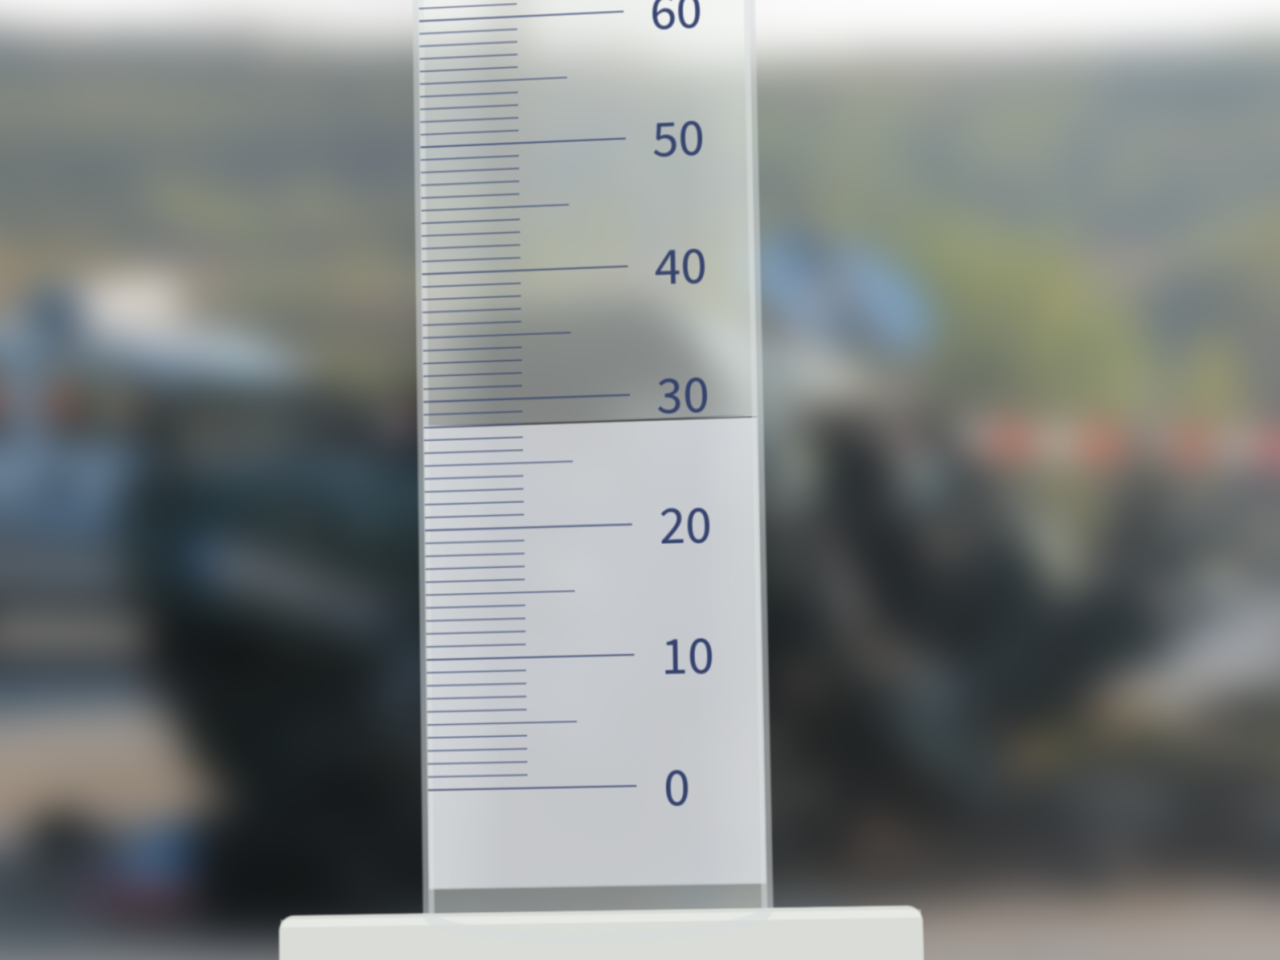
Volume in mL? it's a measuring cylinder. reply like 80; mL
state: 28; mL
